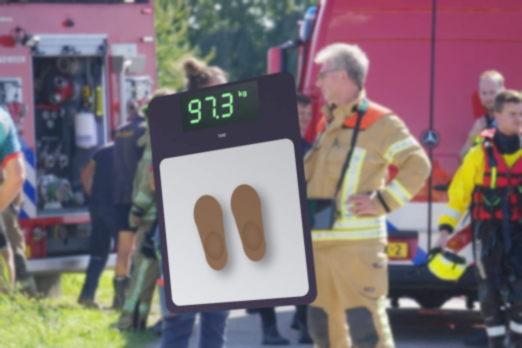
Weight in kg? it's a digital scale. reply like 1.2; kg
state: 97.3; kg
